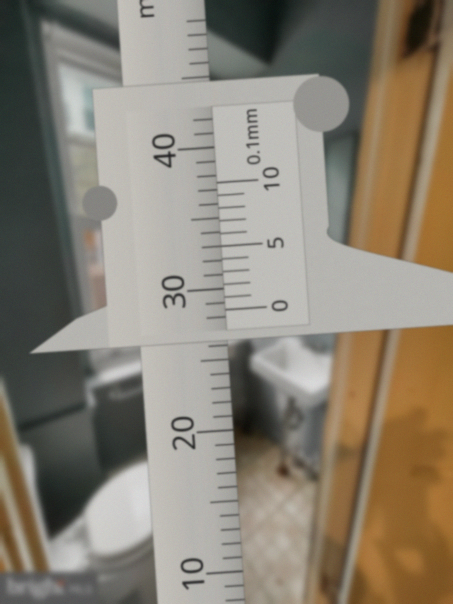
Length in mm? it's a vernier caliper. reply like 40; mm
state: 28.5; mm
